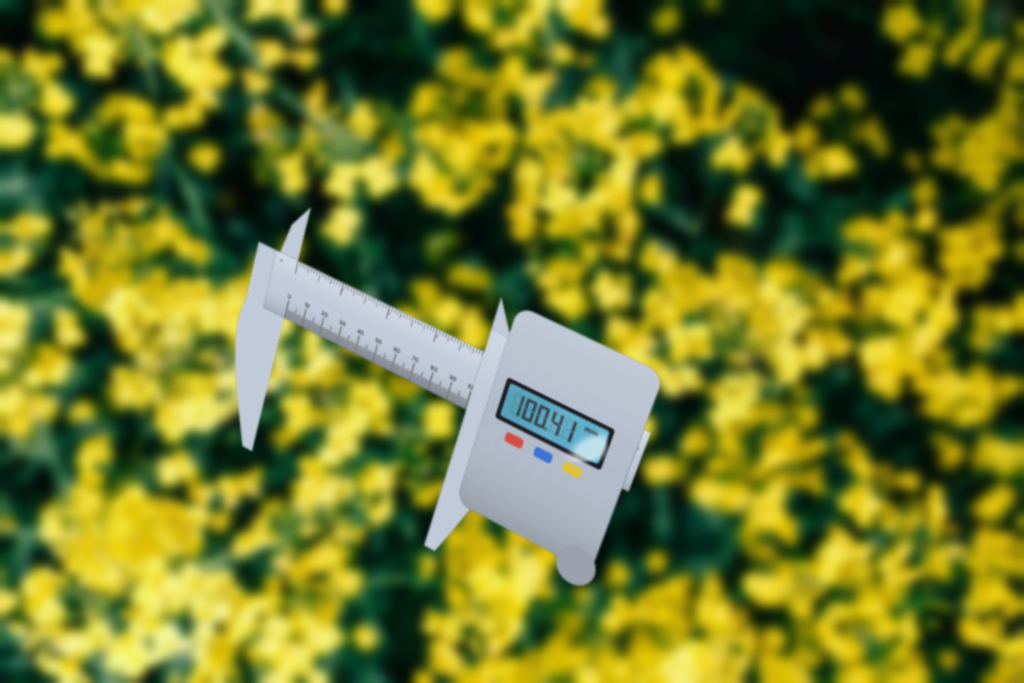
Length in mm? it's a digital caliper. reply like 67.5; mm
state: 100.41; mm
